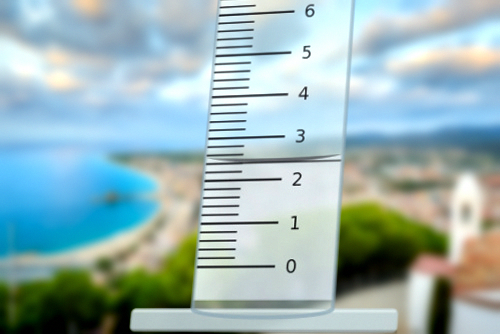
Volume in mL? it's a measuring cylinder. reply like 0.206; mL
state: 2.4; mL
